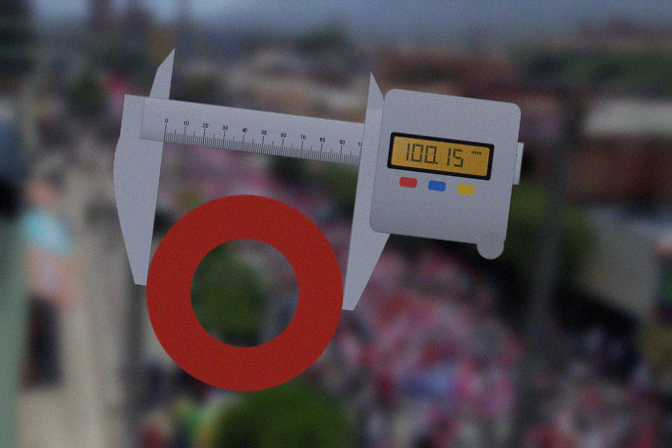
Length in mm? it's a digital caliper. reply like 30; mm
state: 100.15; mm
